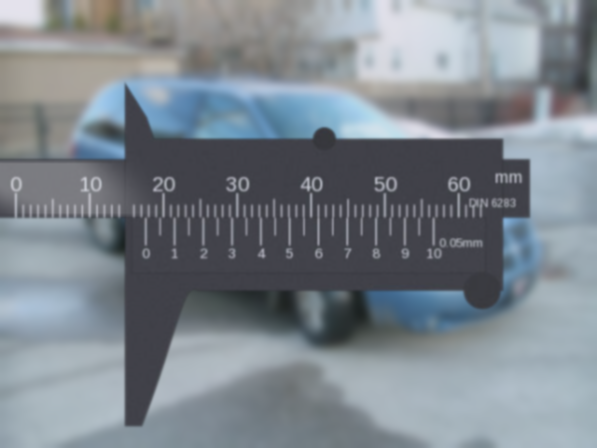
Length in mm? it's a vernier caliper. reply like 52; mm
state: 17.6; mm
